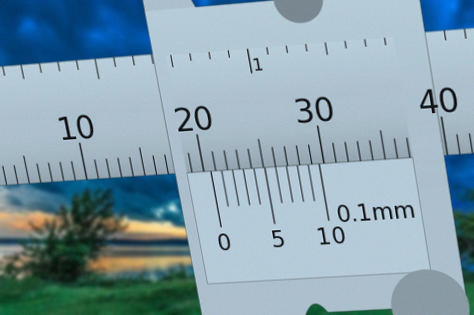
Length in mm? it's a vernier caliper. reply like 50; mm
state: 20.6; mm
